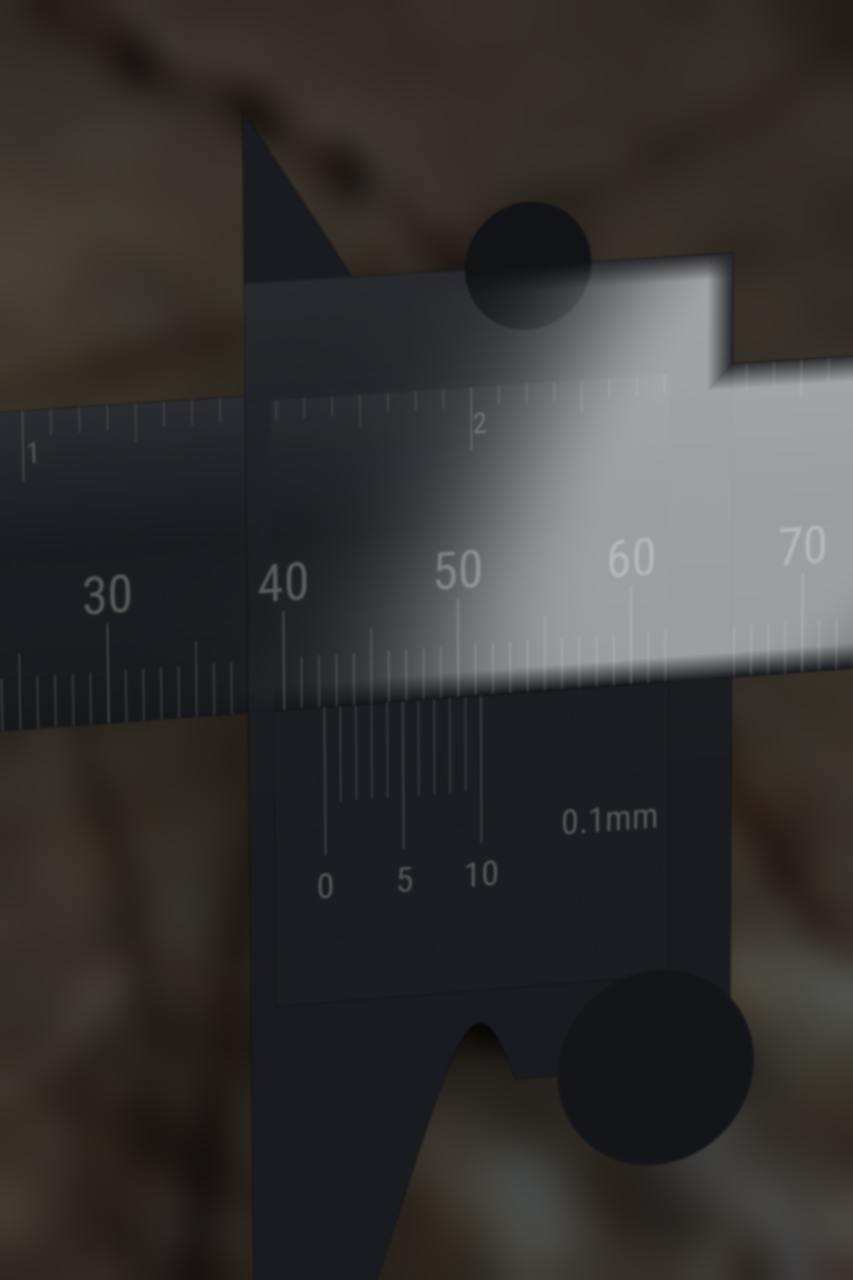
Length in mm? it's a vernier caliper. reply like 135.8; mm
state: 42.3; mm
